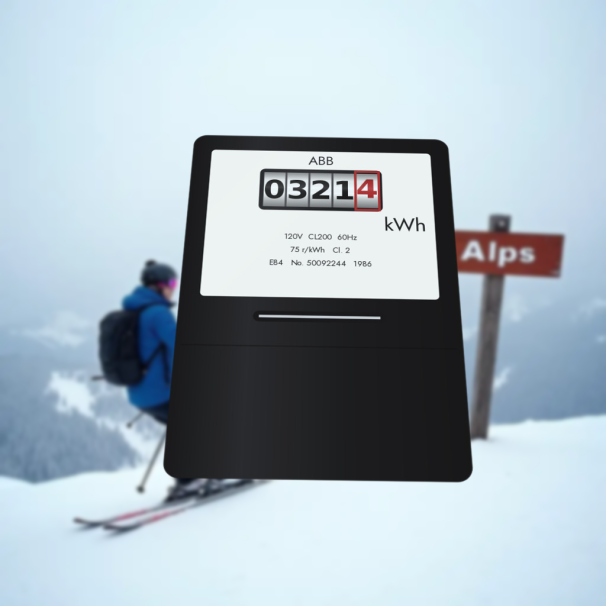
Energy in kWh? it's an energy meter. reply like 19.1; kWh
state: 321.4; kWh
